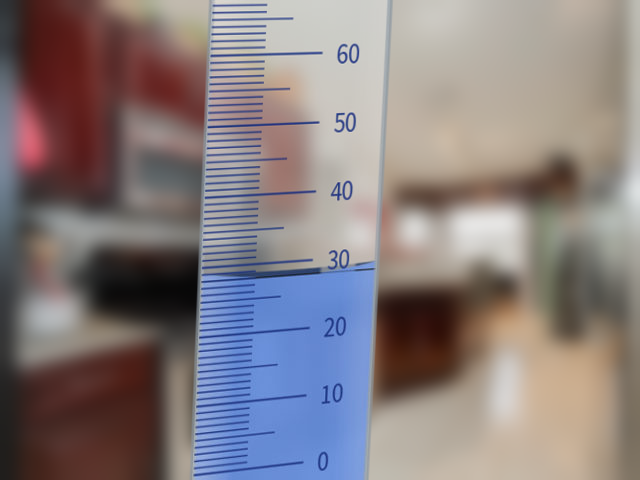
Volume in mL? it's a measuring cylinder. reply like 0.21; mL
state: 28; mL
